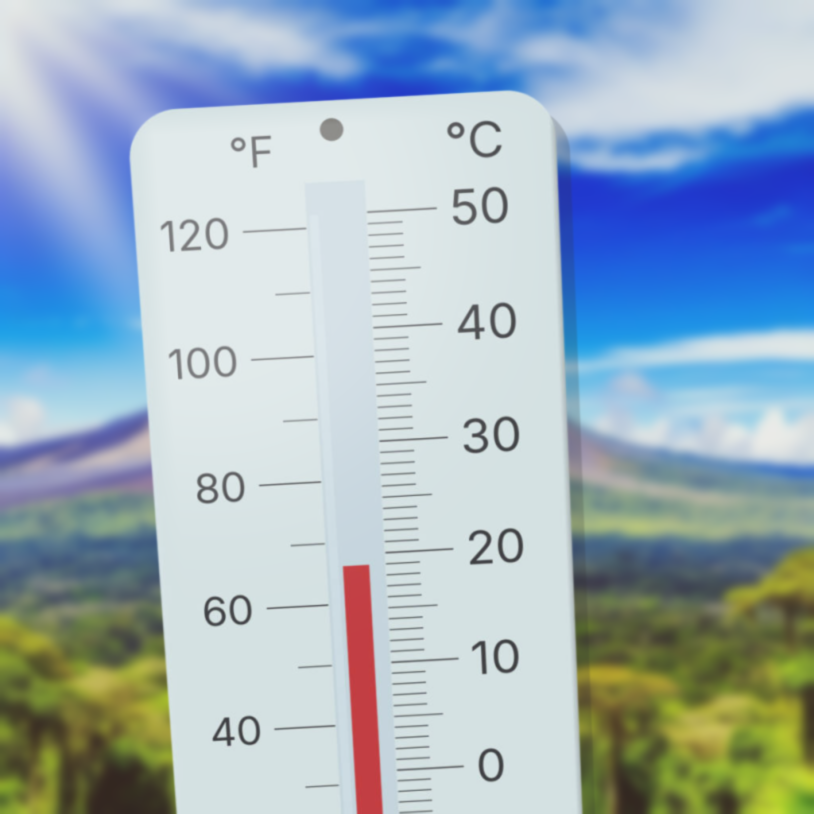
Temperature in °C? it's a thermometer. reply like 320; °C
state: 19; °C
